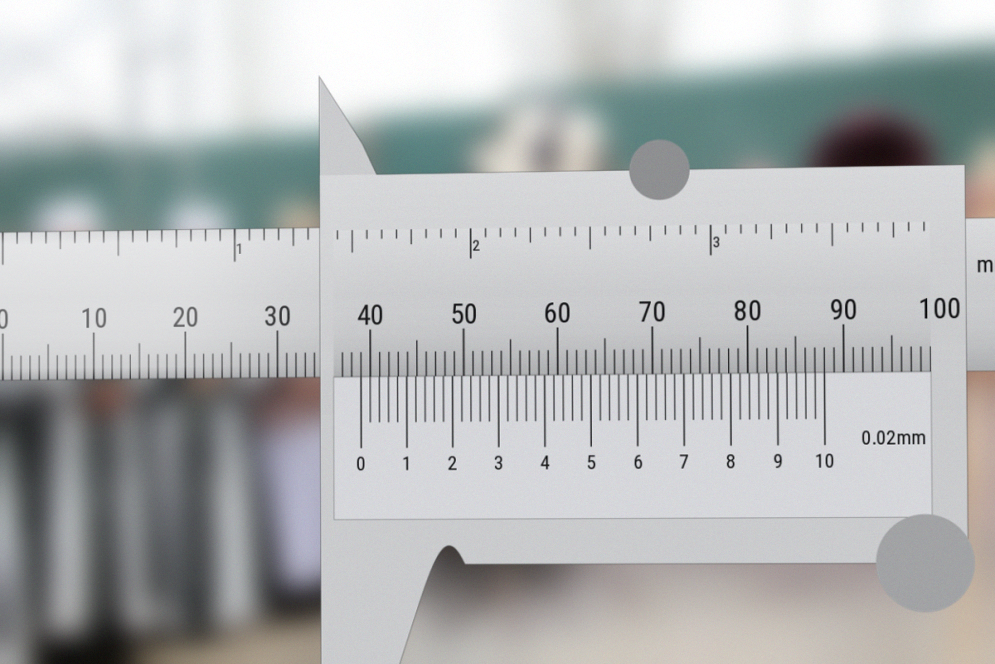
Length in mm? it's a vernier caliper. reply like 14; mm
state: 39.0; mm
